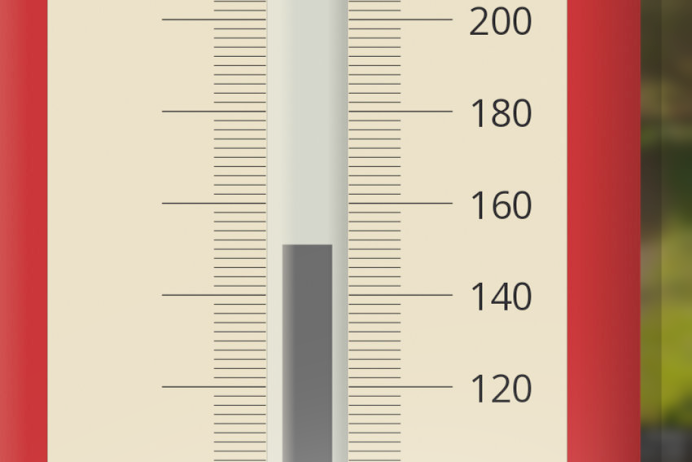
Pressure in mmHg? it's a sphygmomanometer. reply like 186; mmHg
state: 151; mmHg
